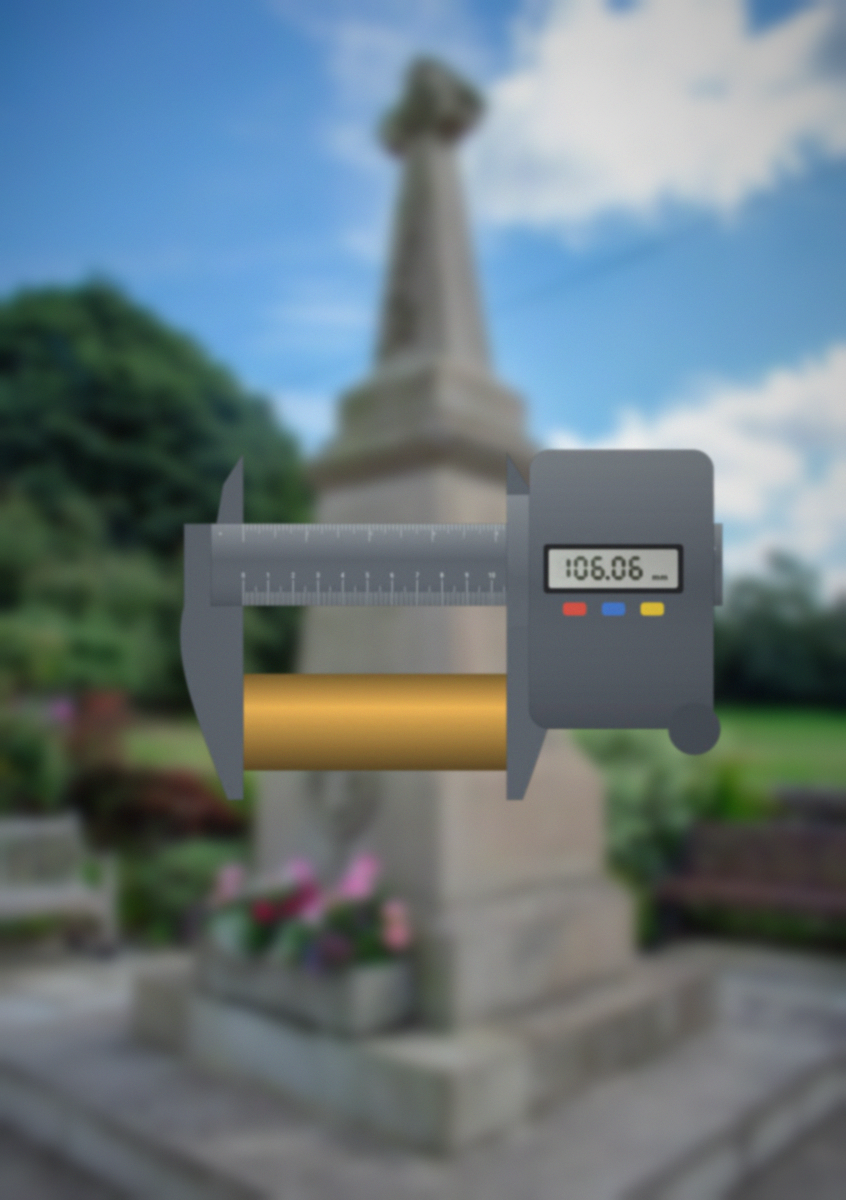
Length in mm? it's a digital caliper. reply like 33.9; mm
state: 106.06; mm
